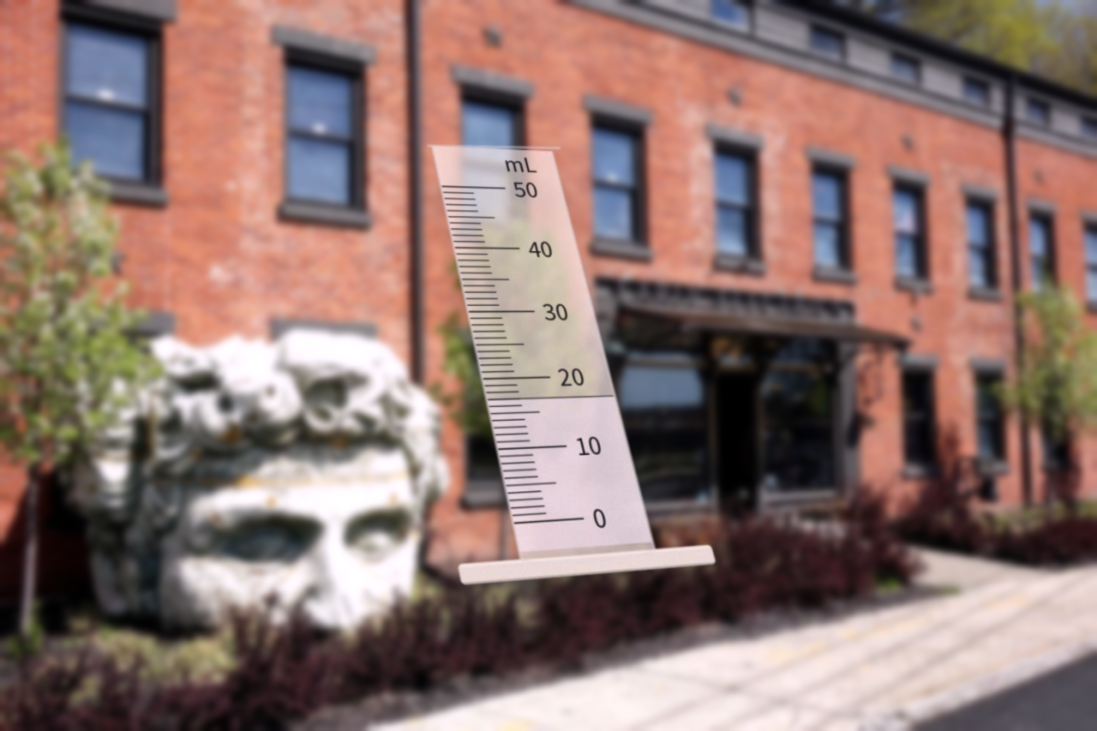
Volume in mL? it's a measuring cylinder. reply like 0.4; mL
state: 17; mL
